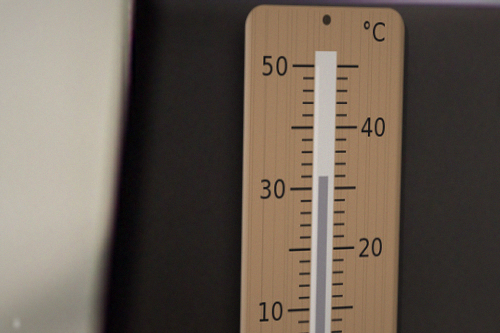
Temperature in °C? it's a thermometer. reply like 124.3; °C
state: 32; °C
